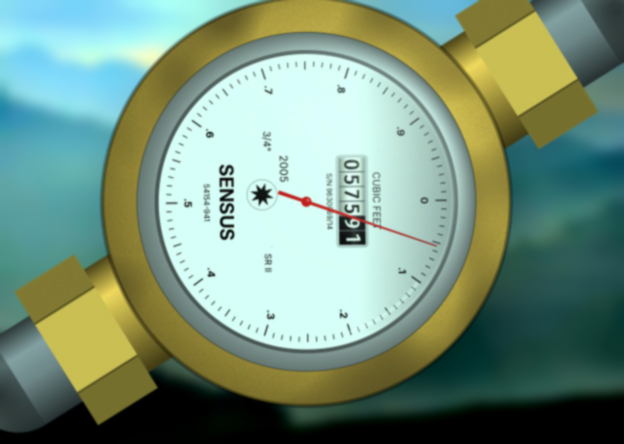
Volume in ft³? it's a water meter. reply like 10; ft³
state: 57591.05; ft³
